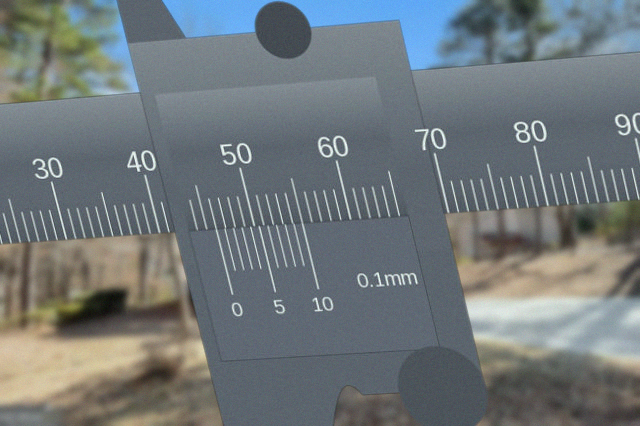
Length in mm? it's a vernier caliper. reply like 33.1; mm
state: 46.0; mm
